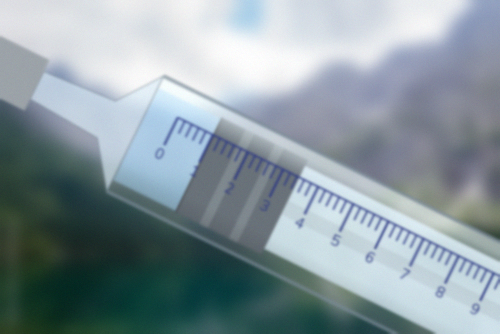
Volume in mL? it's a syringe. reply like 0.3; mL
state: 1; mL
